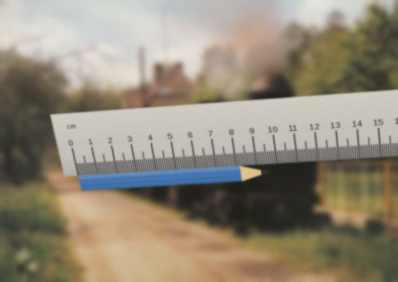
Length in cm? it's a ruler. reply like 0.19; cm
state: 9.5; cm
